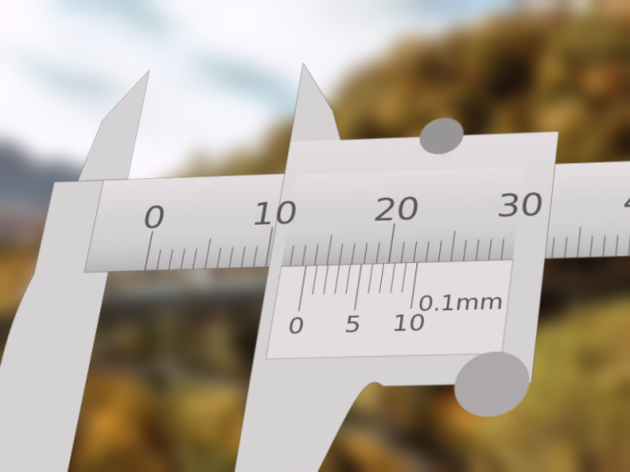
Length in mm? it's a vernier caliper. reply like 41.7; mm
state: 13.3; mm
